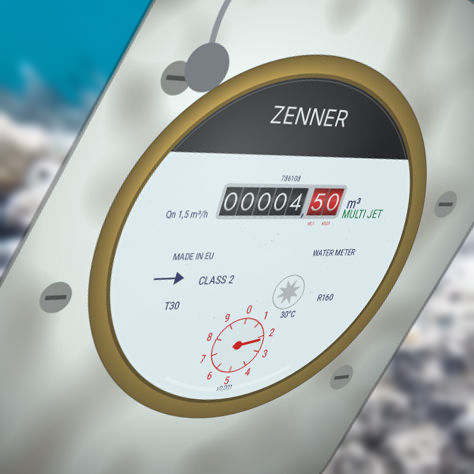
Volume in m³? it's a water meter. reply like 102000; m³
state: 4.502; m³
